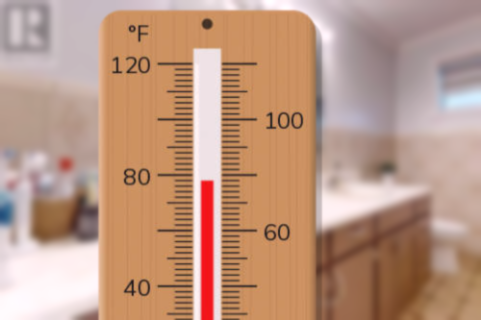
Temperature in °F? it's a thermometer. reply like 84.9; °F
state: 78; °F
